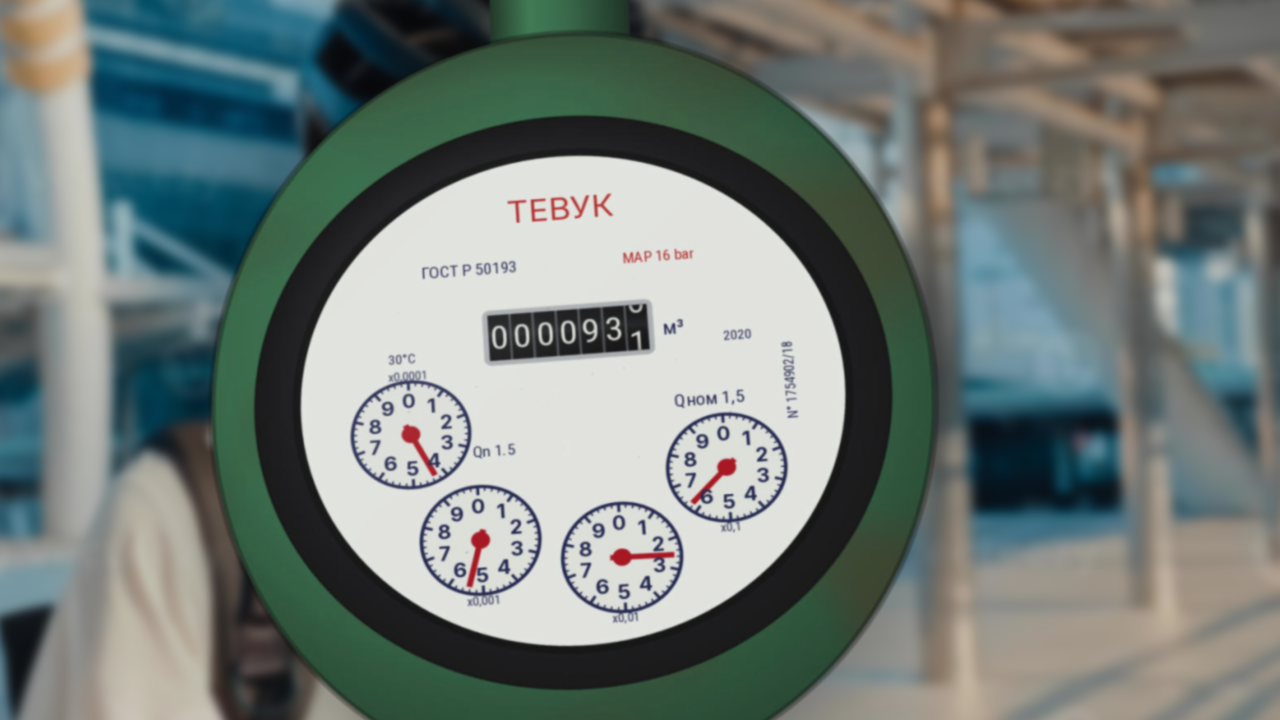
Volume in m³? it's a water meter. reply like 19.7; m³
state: 930.6254; m³
